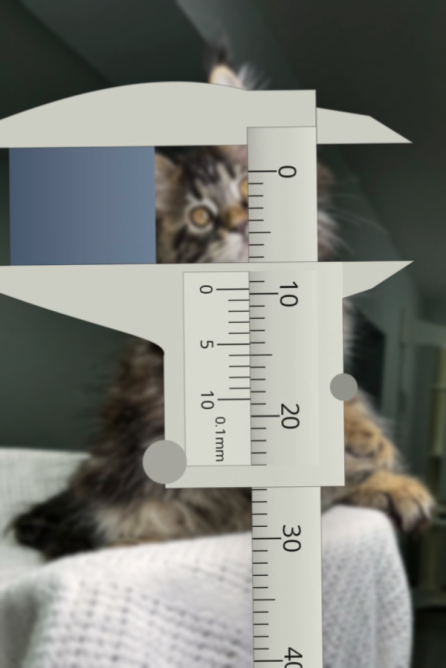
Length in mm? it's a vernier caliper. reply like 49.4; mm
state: 9.6; mm
